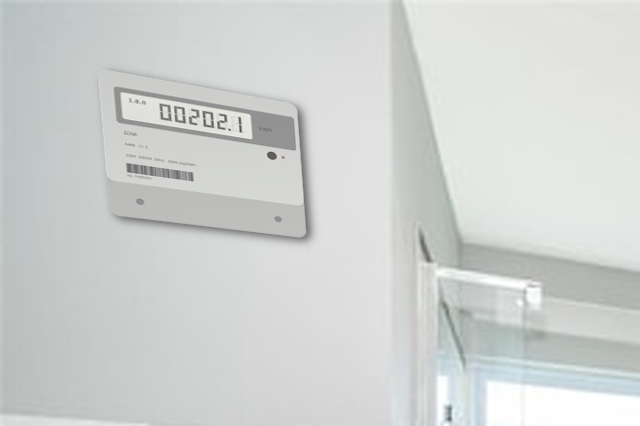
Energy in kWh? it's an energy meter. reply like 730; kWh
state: 202.1; kWh
